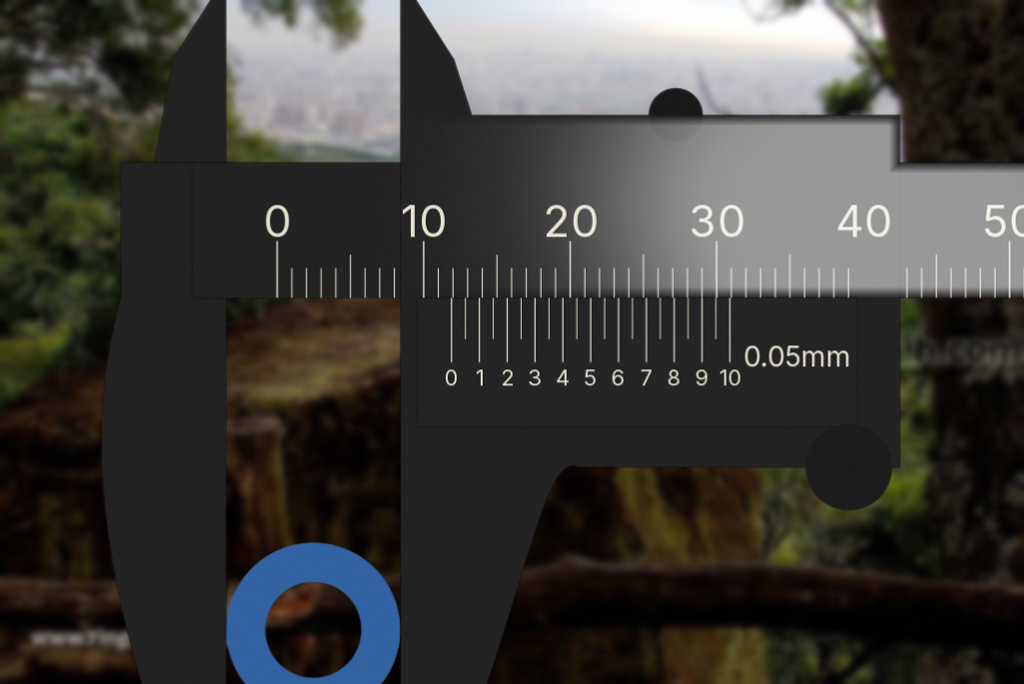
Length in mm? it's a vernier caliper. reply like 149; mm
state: 11.9; mm
